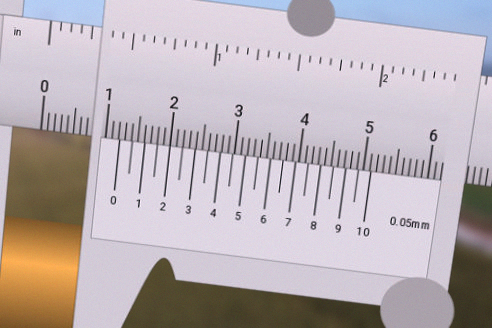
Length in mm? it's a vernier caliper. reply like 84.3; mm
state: 12.2; mm
